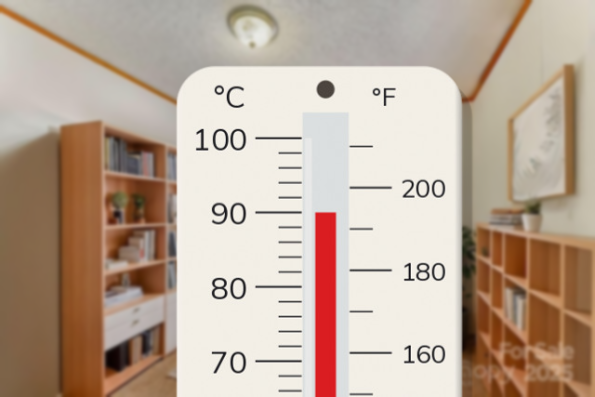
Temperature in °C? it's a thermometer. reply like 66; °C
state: 90; °C
